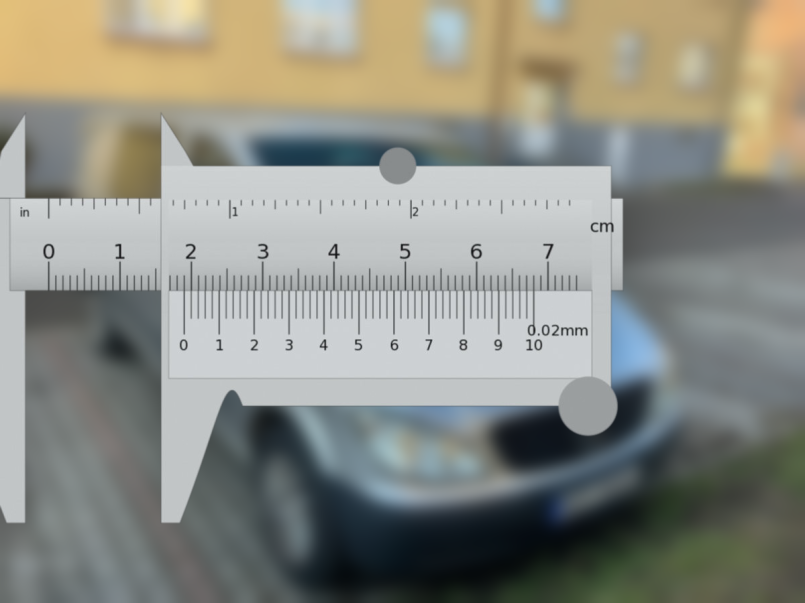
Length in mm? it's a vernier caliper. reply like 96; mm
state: 19.0; mm
